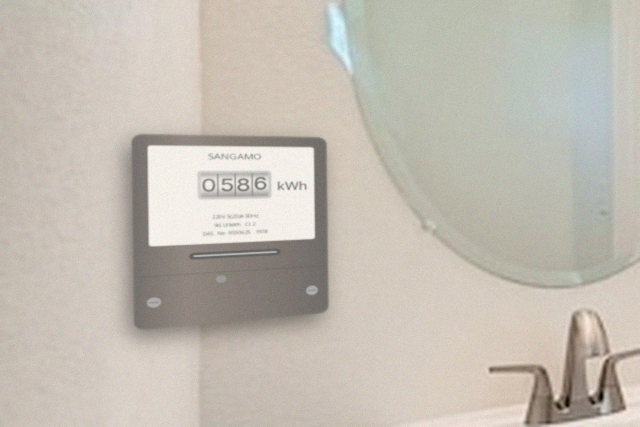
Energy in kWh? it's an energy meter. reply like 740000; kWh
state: 586; kWh
